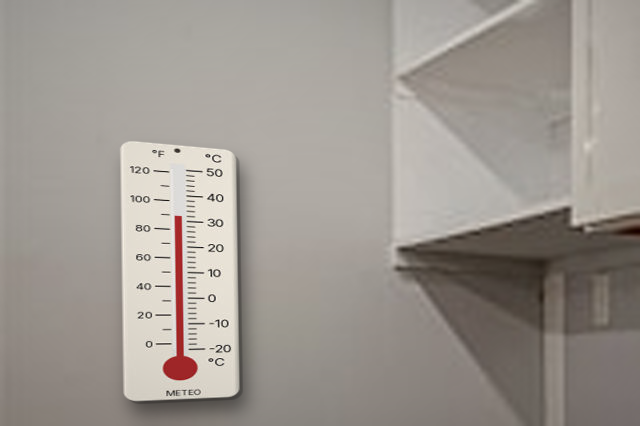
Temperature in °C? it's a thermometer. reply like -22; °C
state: 32; °C
